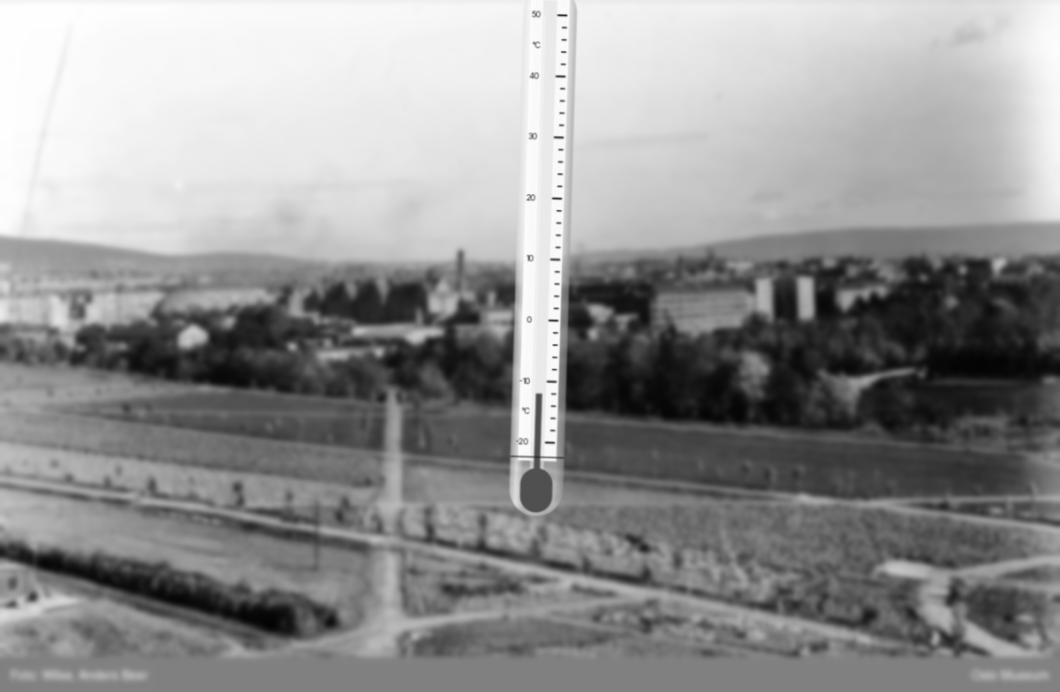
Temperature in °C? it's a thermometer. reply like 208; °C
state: -12; °C
